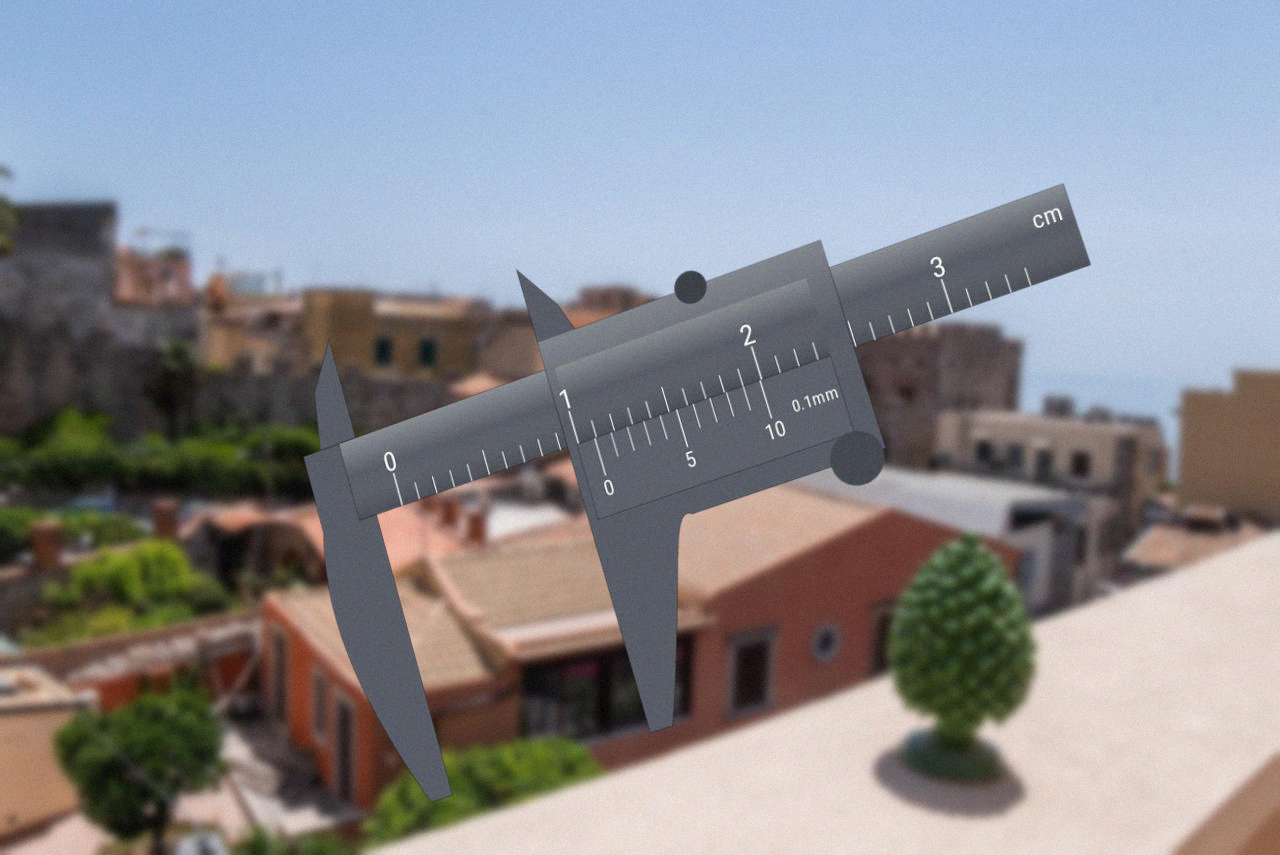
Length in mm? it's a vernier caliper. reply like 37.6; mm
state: 10.9; mm
